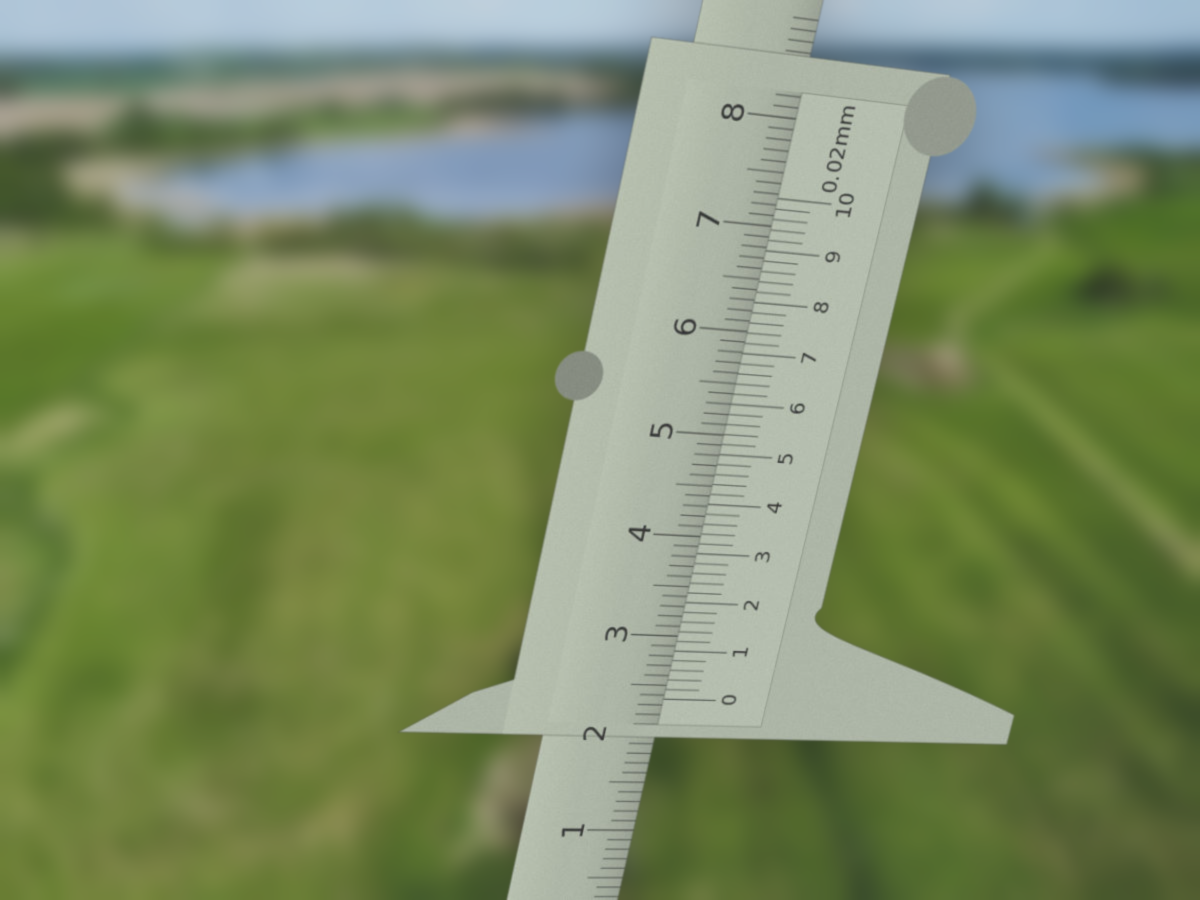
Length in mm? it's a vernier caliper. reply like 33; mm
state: 23.6; mm
